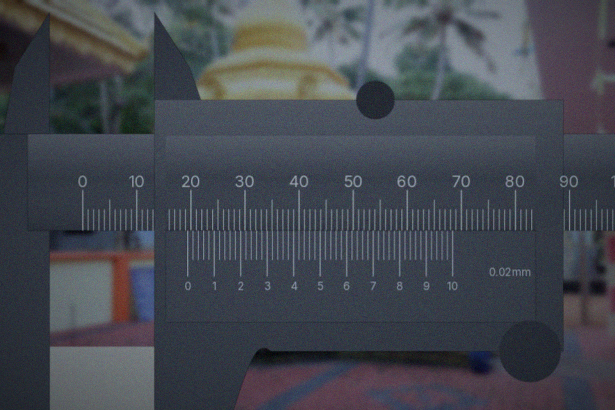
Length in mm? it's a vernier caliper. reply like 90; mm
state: 19.4; mm
